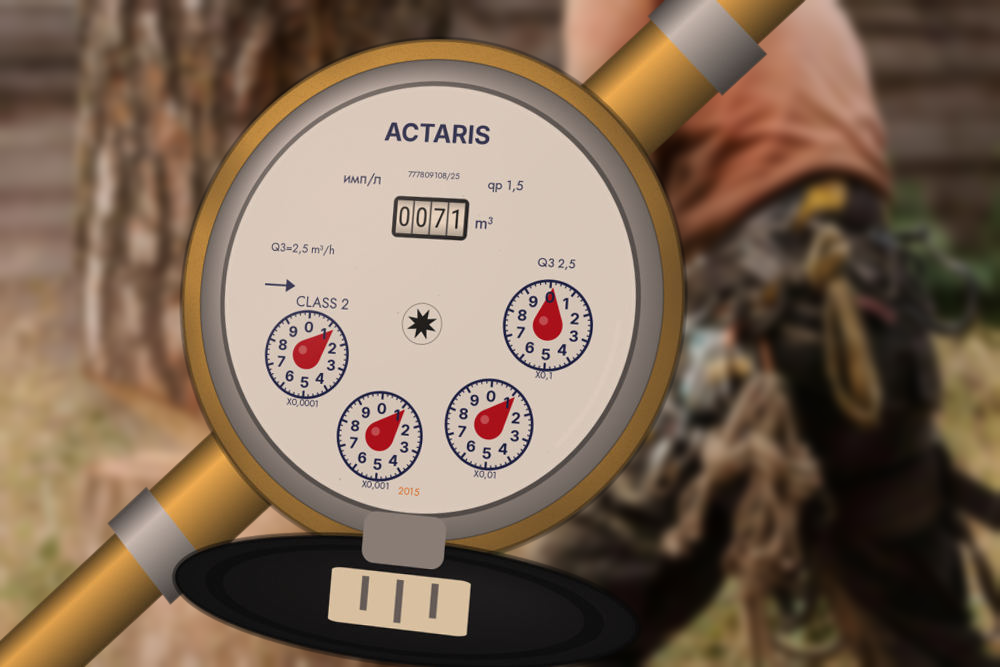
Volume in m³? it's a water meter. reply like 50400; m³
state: 71.0111; m³
